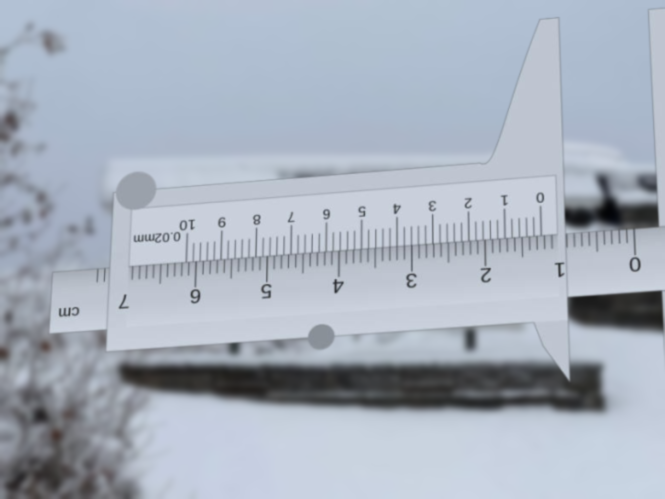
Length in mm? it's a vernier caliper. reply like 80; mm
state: 12.4; mm
